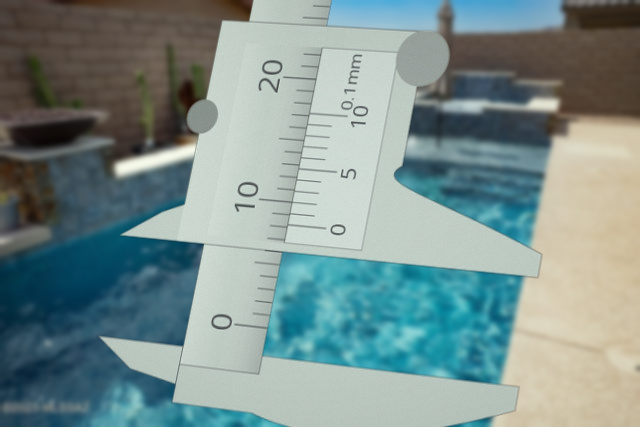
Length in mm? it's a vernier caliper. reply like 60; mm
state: 8.2; mm
